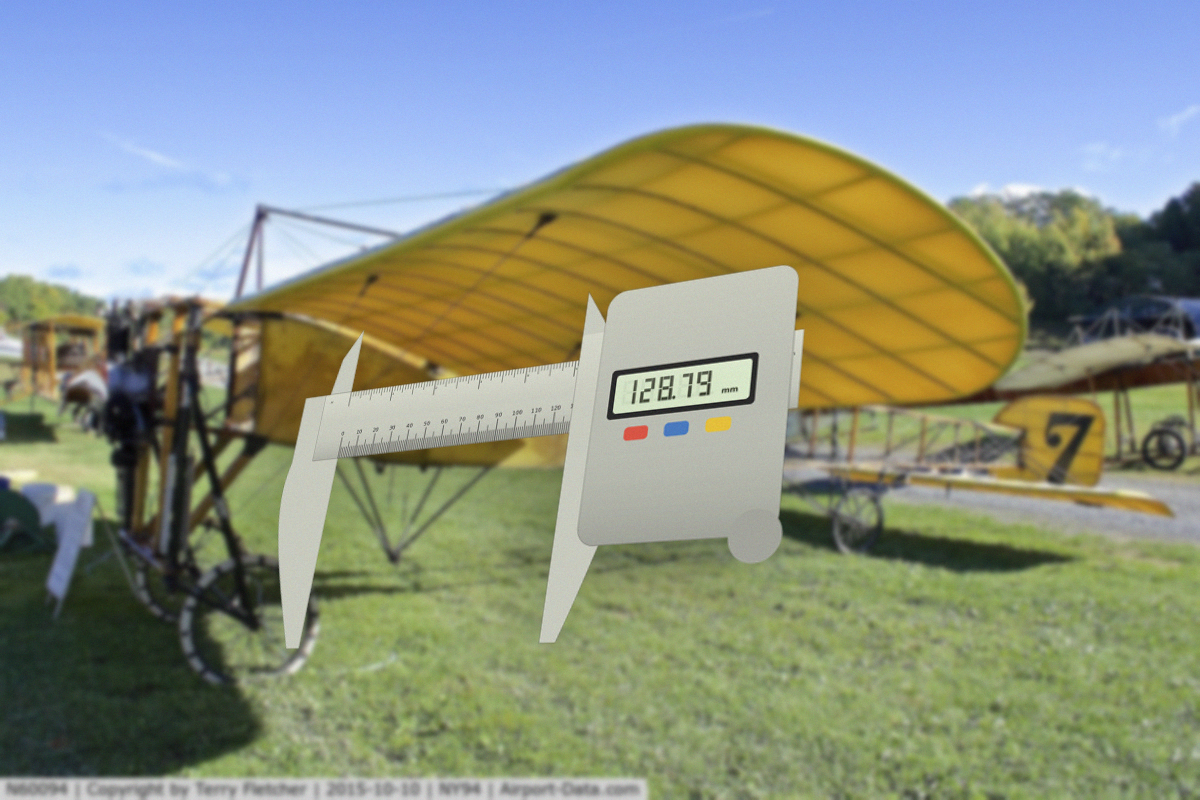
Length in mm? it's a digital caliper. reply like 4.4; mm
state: 128.79; mm
